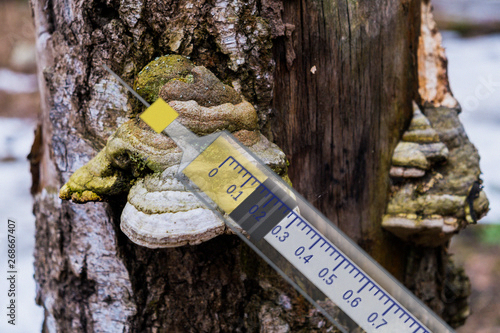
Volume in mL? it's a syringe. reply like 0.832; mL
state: 0.14; mL
